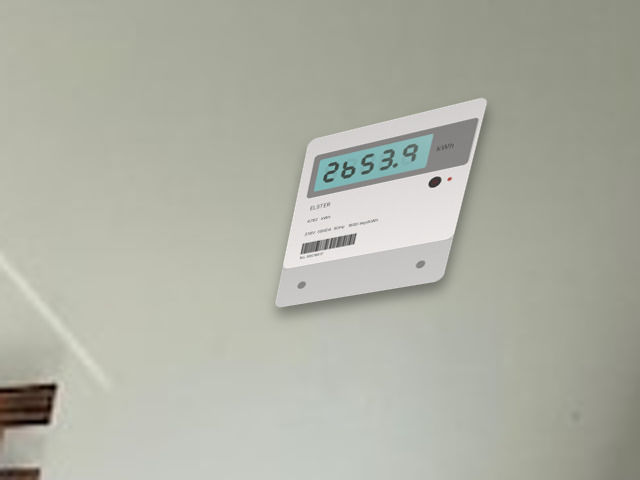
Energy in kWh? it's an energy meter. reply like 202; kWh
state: 2653.9; kWh
